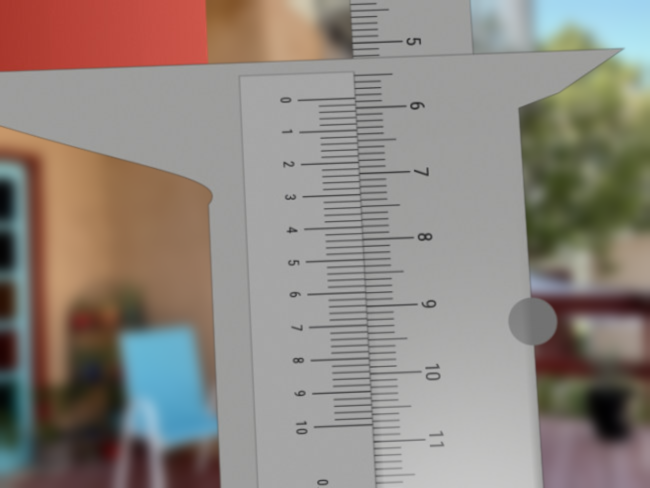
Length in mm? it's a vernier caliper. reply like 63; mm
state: 58.5; mm
